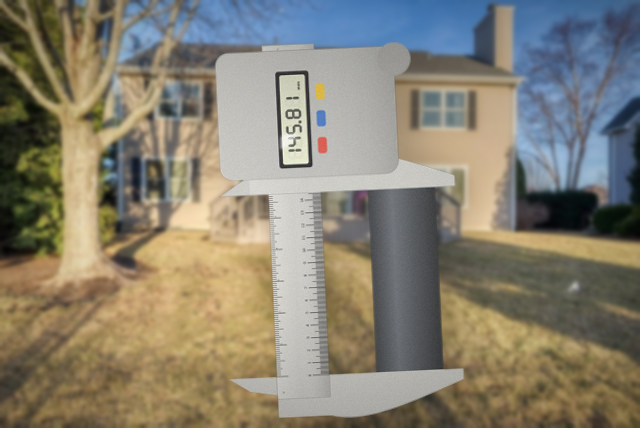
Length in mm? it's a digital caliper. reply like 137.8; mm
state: 145.81; mm
